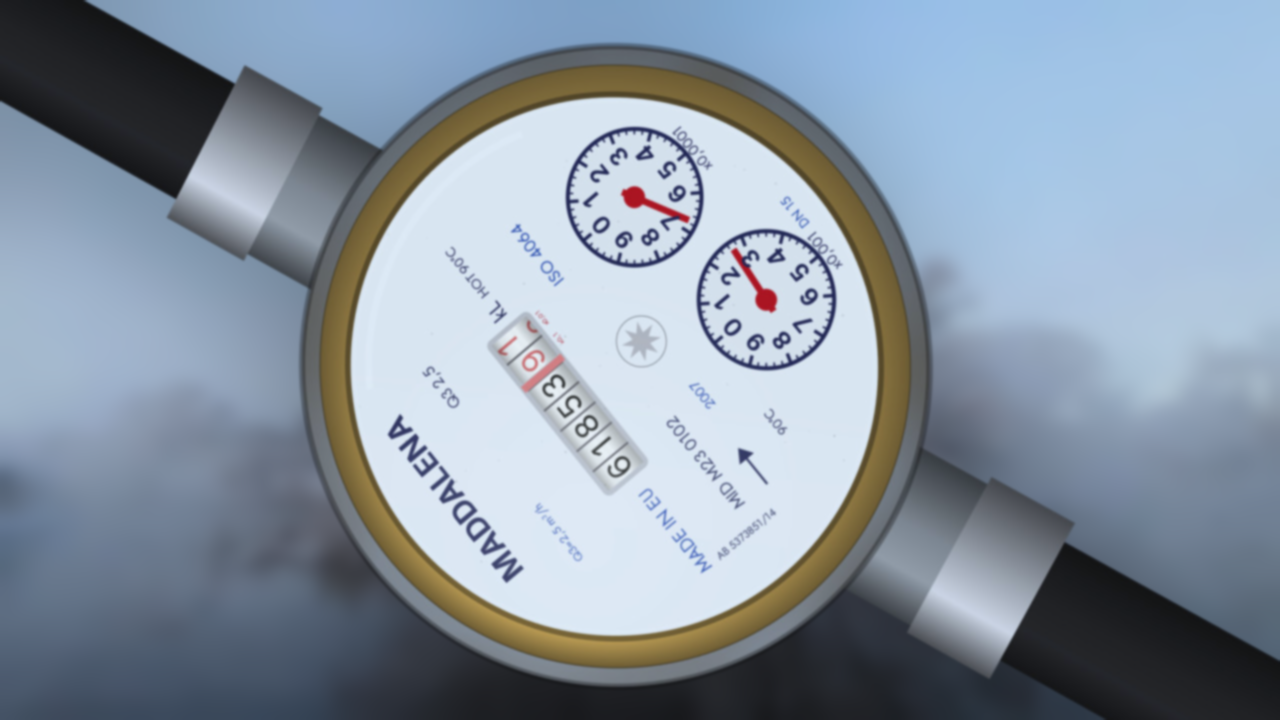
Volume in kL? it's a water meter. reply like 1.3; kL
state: 61853.9126; kL
